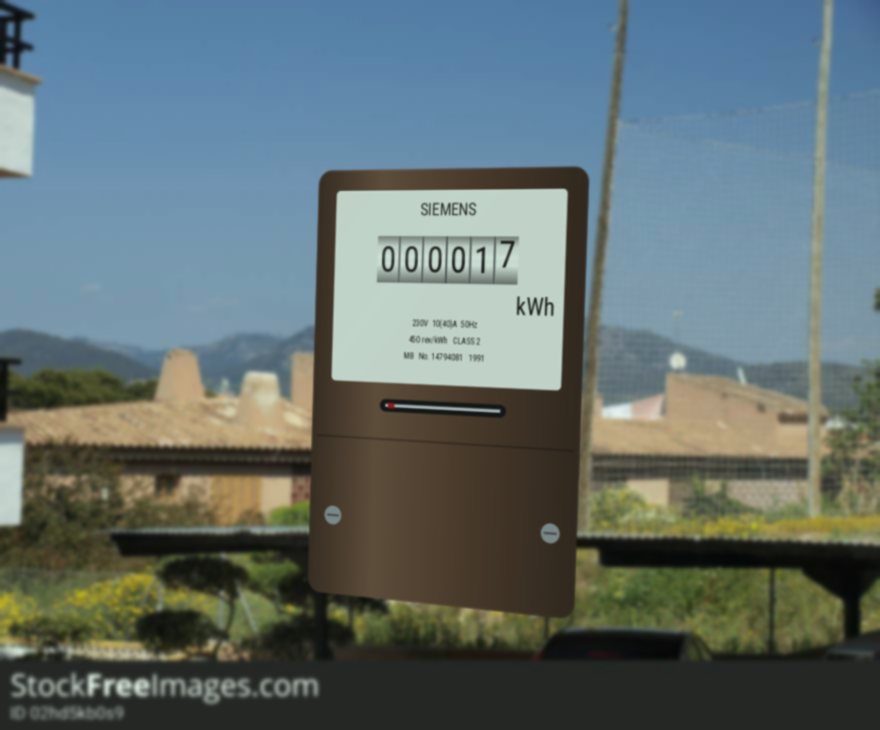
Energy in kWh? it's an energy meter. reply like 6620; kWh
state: 17; kWh
